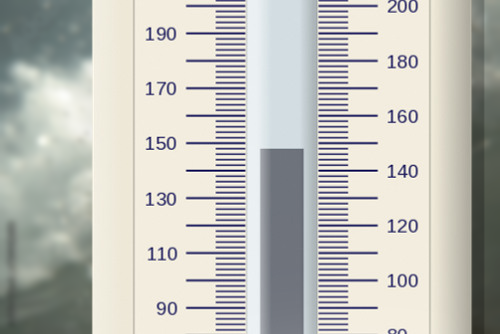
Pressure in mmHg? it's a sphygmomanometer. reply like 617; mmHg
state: 148; mmHg
